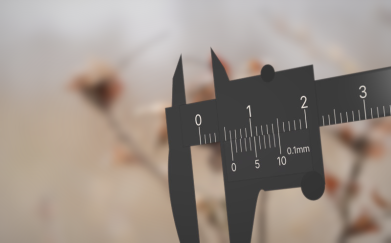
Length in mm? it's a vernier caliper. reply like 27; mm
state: 6.0; mm
